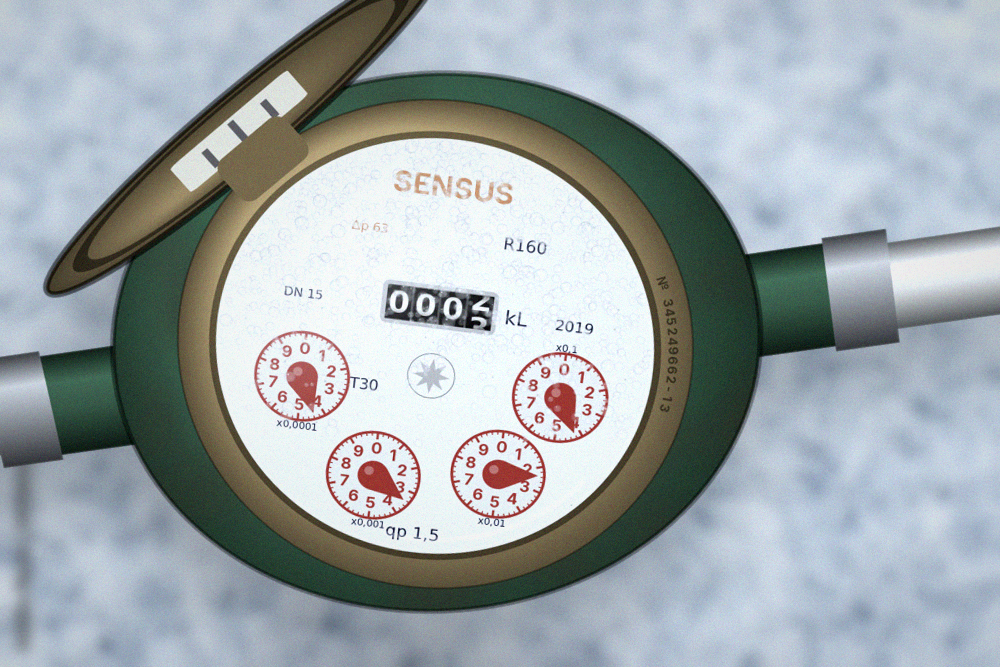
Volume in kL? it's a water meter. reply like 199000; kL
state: 2.4234; kL
